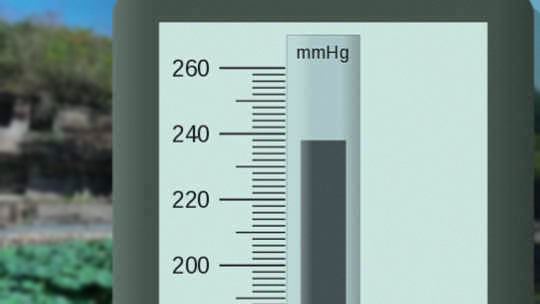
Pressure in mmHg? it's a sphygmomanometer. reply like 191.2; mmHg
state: 238; mmHg
